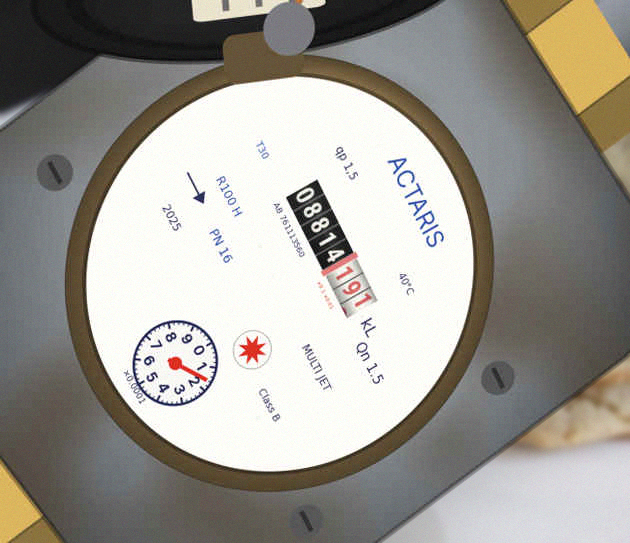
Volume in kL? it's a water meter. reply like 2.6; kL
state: 8814.1911; kL
